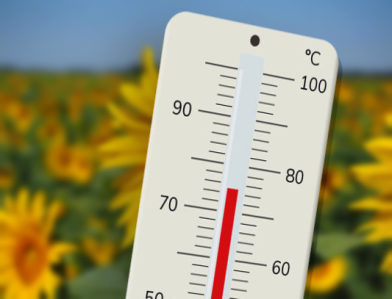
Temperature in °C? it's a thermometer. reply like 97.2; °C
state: 75; °C
